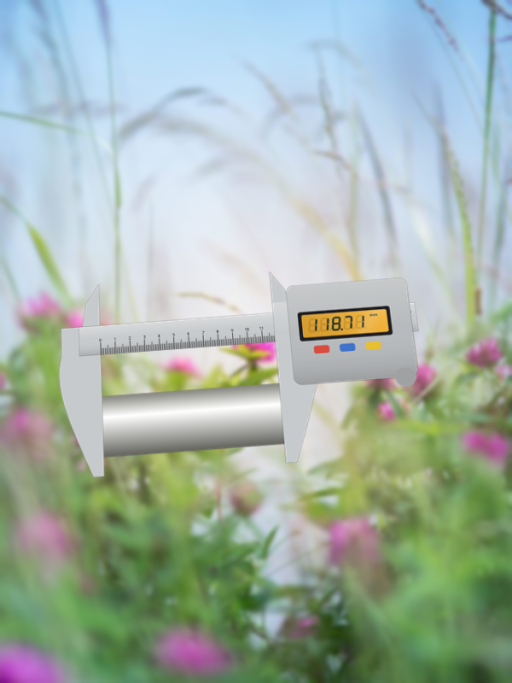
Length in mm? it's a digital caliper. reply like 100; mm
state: 118.71; mm
